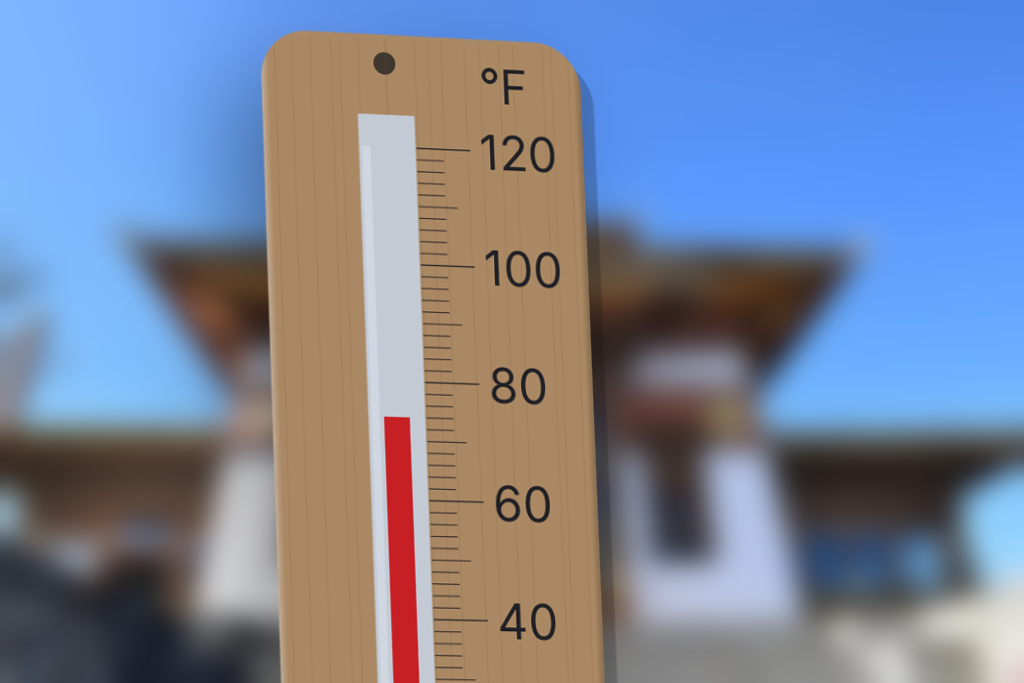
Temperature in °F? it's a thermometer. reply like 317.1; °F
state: 74; °F
